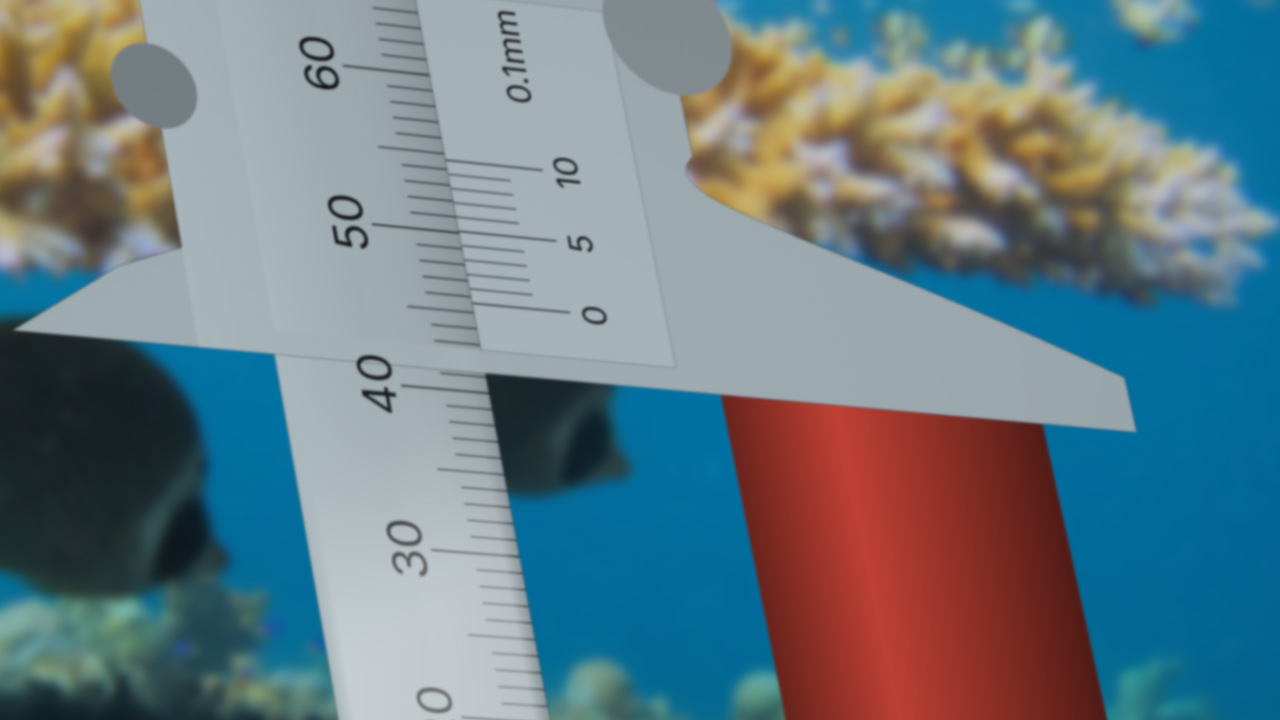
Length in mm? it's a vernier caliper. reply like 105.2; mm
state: 45.6; mm
